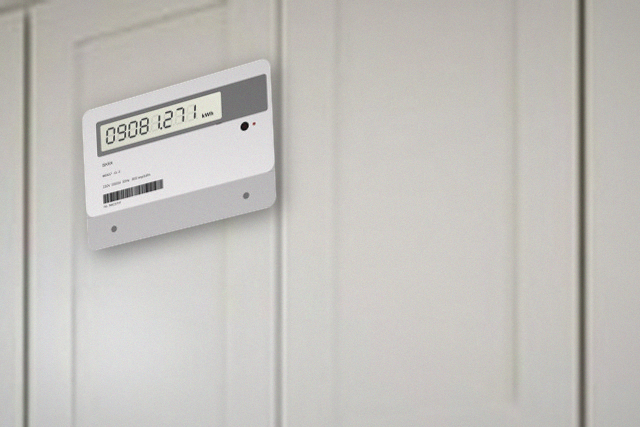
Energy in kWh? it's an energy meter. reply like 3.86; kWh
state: 9081.271; kWh
